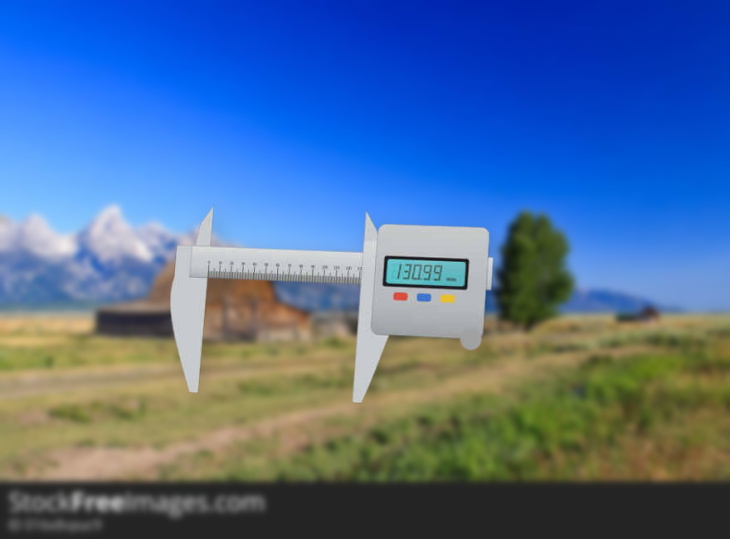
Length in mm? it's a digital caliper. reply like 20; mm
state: 130.99; mm
